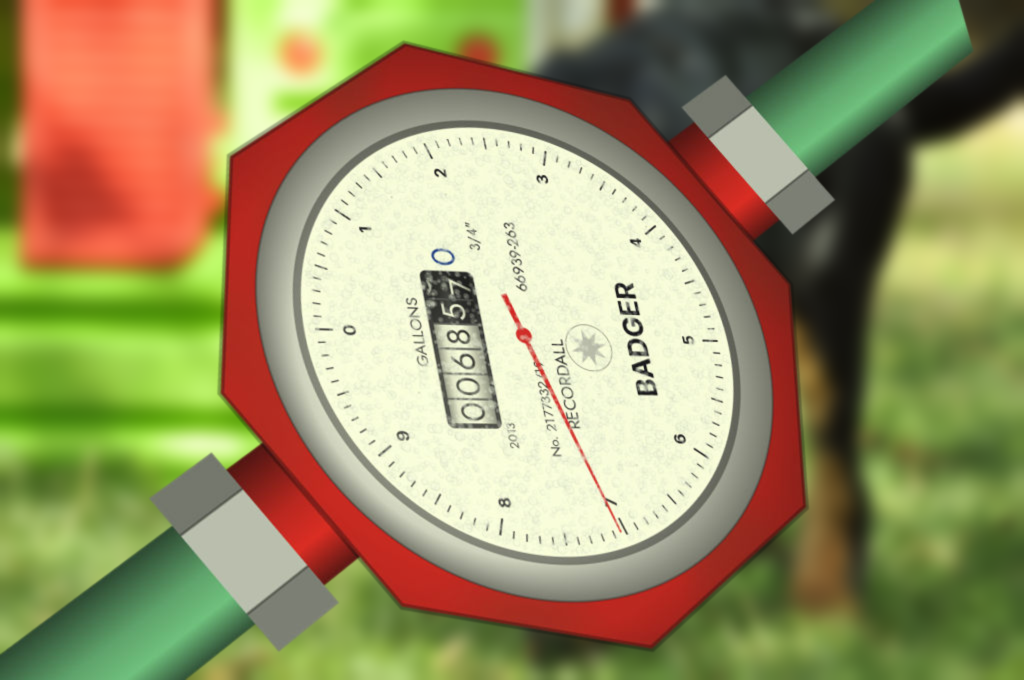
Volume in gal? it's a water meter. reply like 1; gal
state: 68567.0; gal
